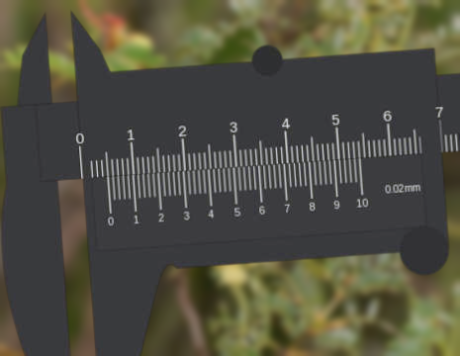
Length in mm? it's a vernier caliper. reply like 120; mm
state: 5.0; mm
